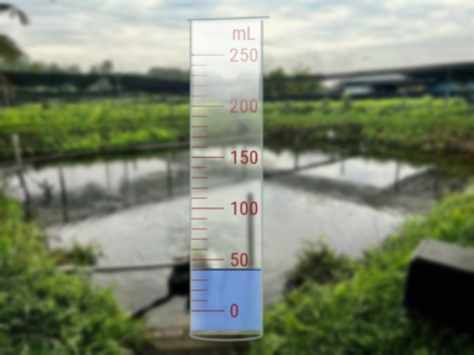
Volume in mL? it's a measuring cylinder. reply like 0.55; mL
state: 40; mL
